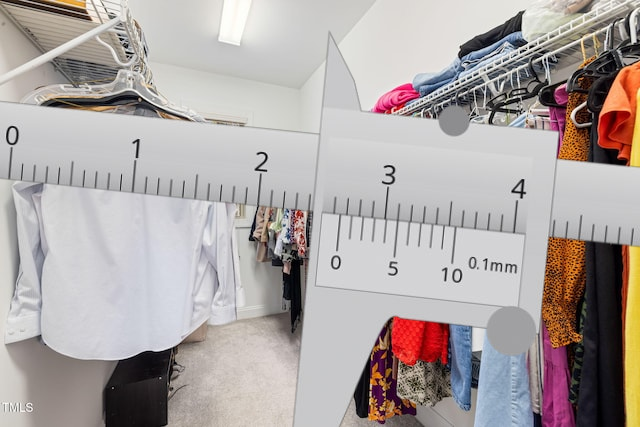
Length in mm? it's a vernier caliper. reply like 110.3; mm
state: 26.5; mm
